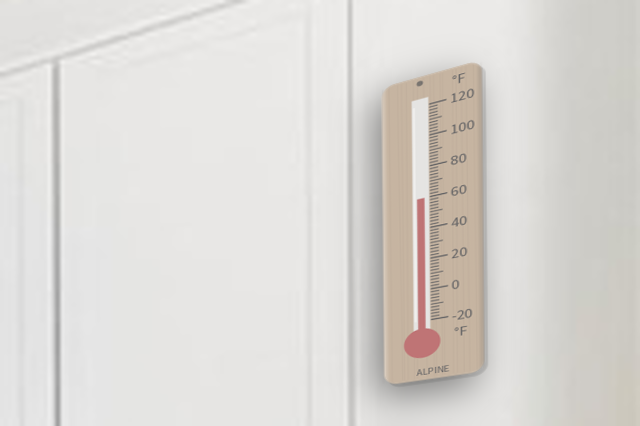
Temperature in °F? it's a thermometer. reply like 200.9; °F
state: 60; °F
